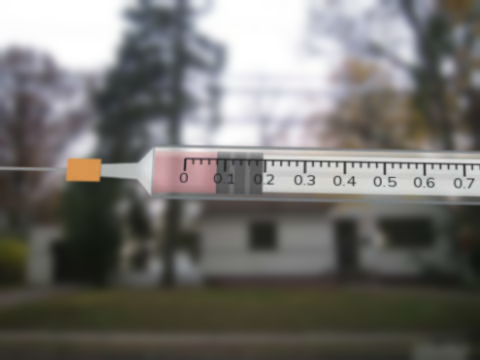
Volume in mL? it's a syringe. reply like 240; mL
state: 0.08; mL
